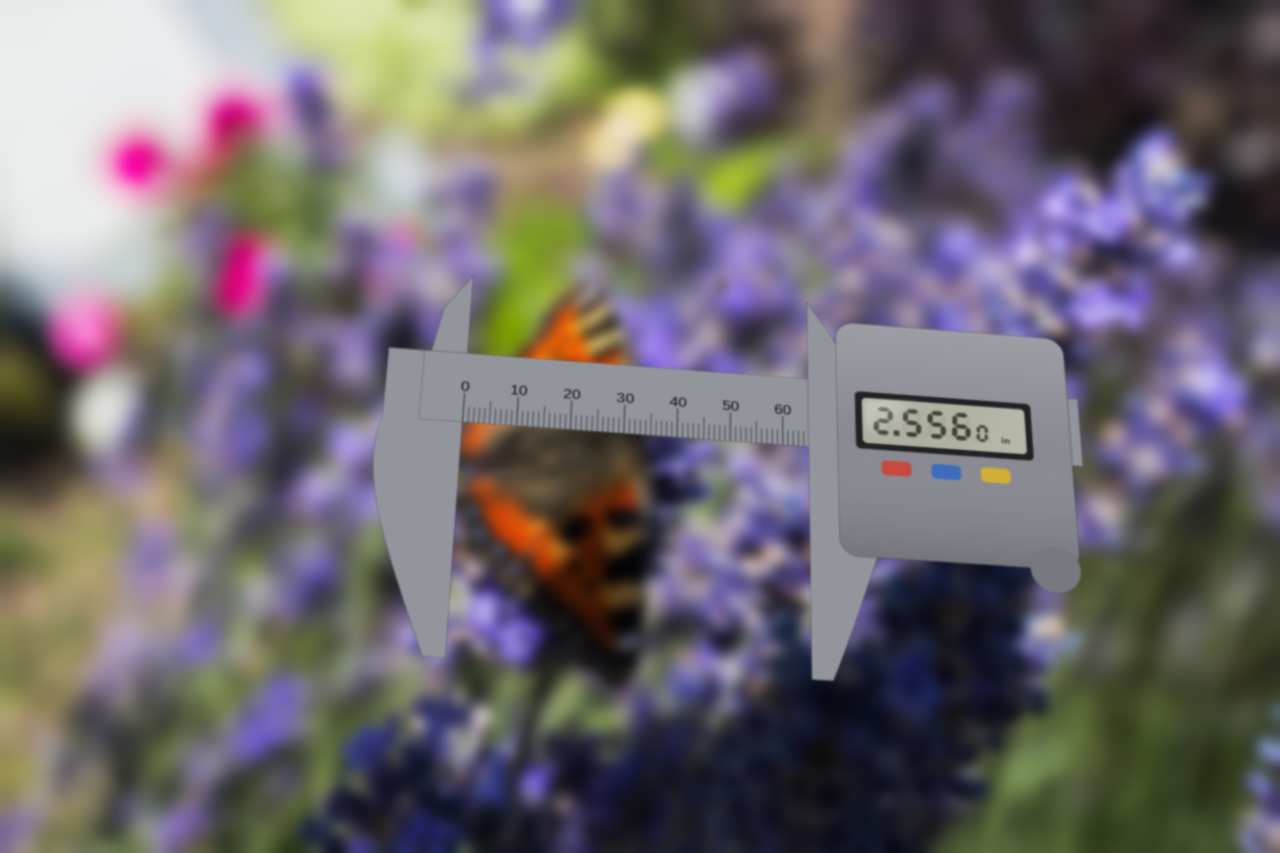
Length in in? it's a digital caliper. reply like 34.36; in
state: 2.5560; in
